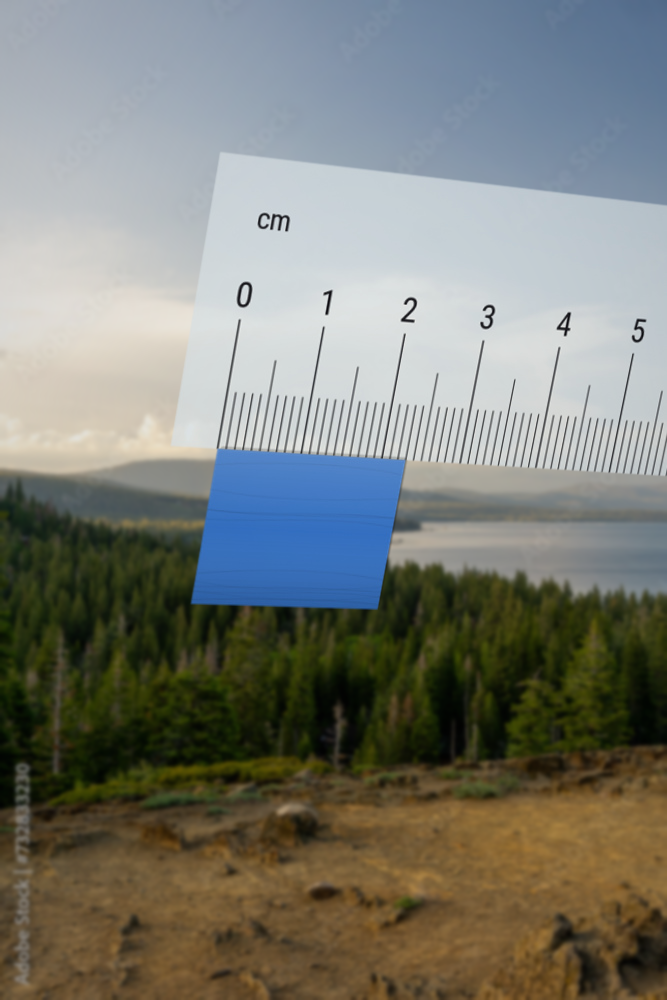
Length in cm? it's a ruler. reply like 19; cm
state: 2.3; cm
